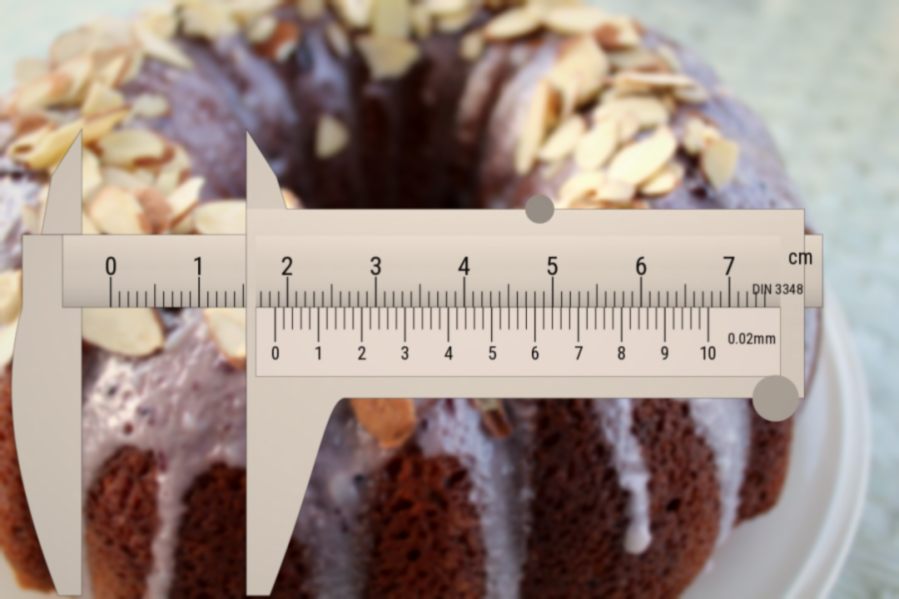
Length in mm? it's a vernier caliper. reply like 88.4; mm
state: 18.6; mm
